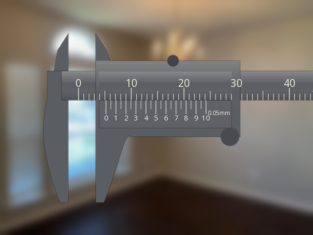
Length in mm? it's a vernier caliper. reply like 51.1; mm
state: 5.2; mm
